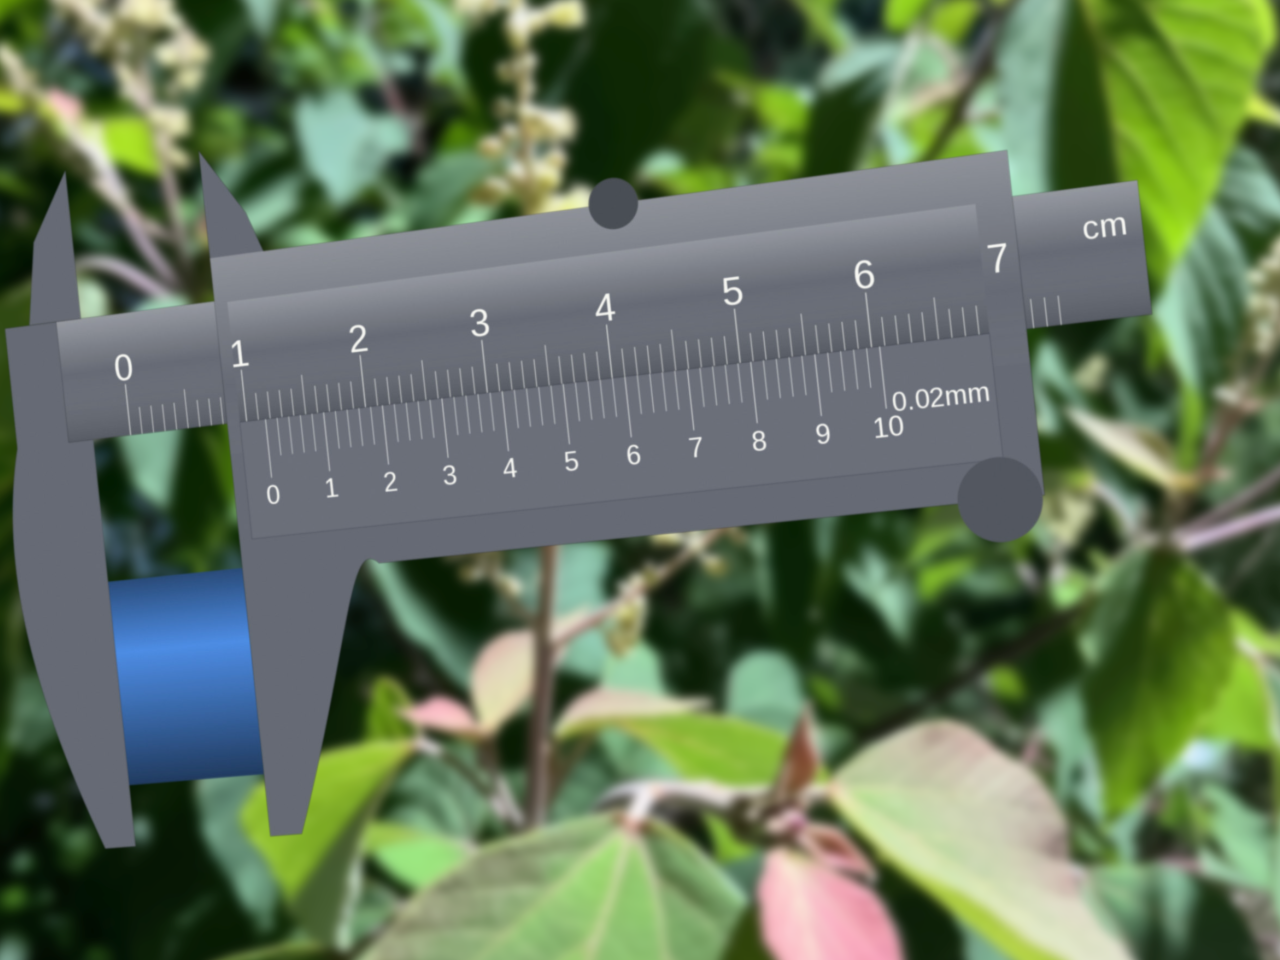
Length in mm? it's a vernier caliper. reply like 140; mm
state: 11.6; mm
